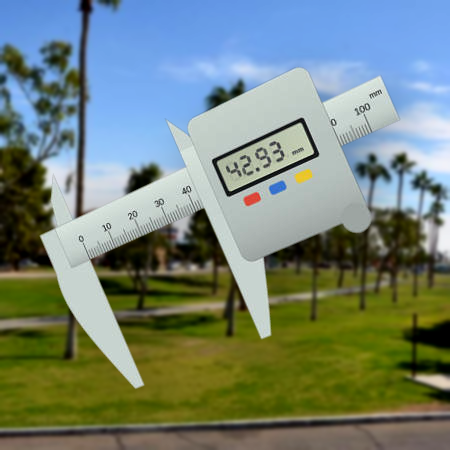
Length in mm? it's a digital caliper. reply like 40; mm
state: 42.93; mm
